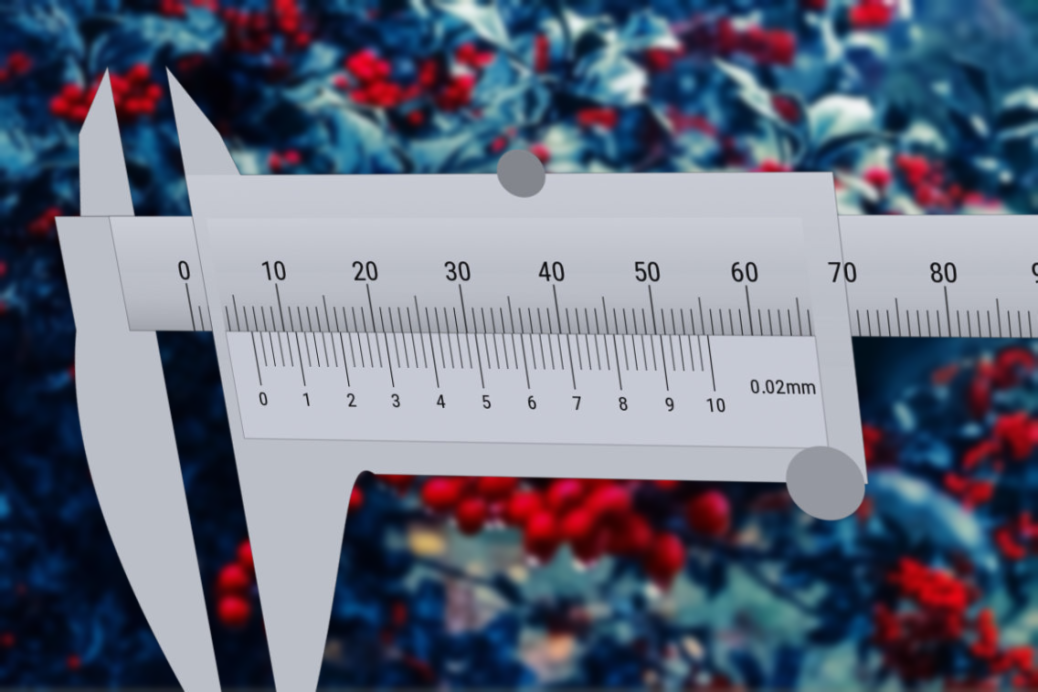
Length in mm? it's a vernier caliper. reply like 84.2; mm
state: 6.4; mm
